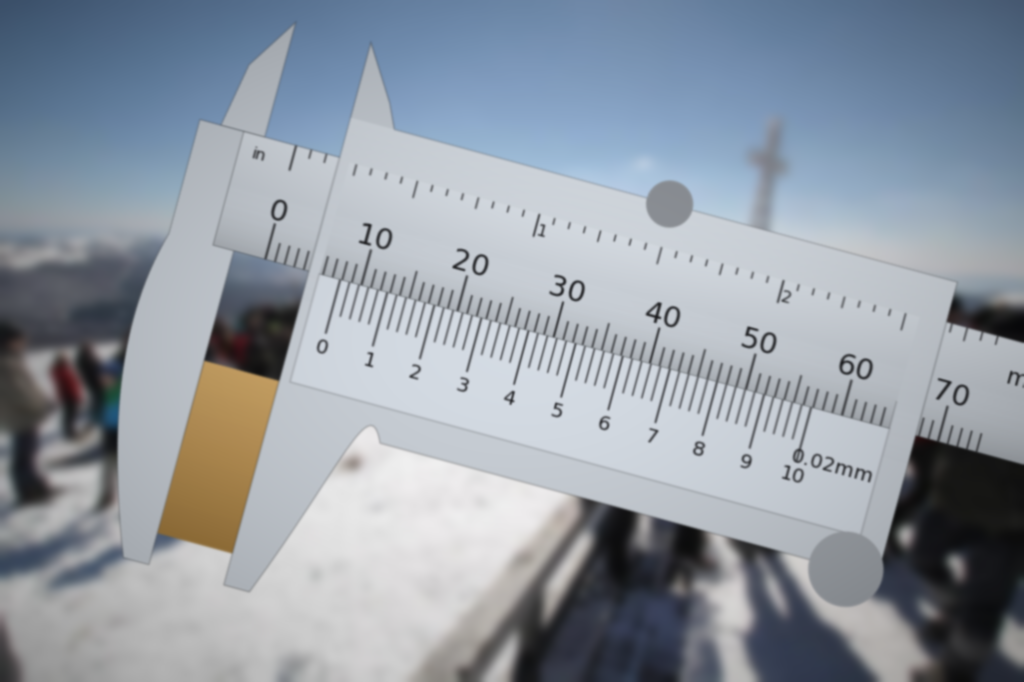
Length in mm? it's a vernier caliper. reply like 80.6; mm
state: 7.8; mm
